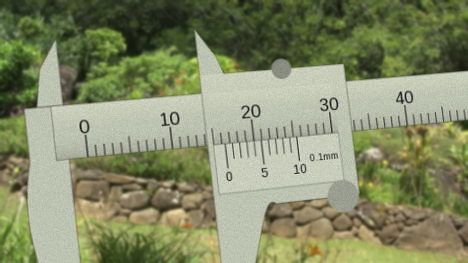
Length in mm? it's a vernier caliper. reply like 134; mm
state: 16.4; mm
